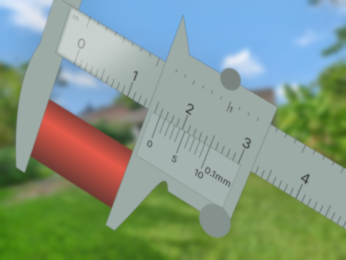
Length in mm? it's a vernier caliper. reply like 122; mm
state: 16.0; mm
